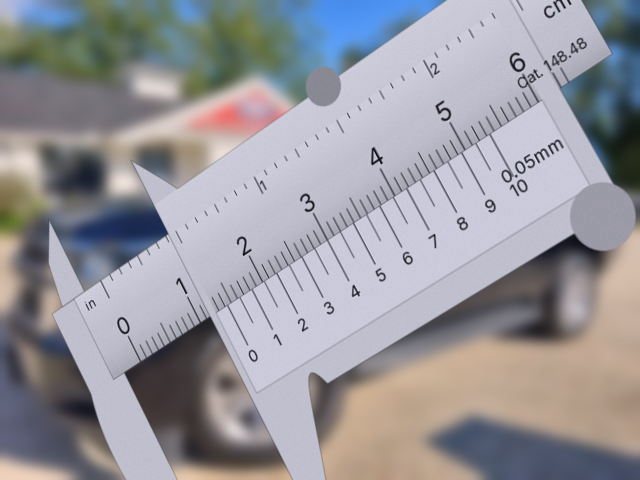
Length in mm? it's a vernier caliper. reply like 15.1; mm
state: 14.4; mm
